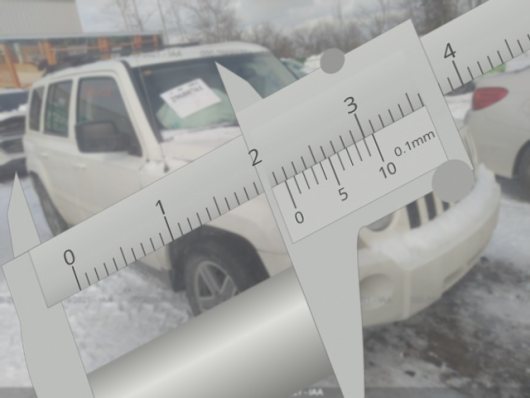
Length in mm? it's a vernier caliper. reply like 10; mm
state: 21.8; mm
